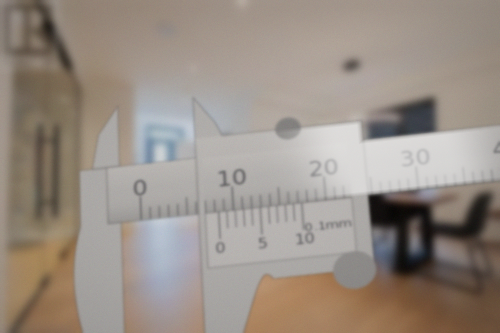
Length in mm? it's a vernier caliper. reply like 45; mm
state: 8.4; mm
